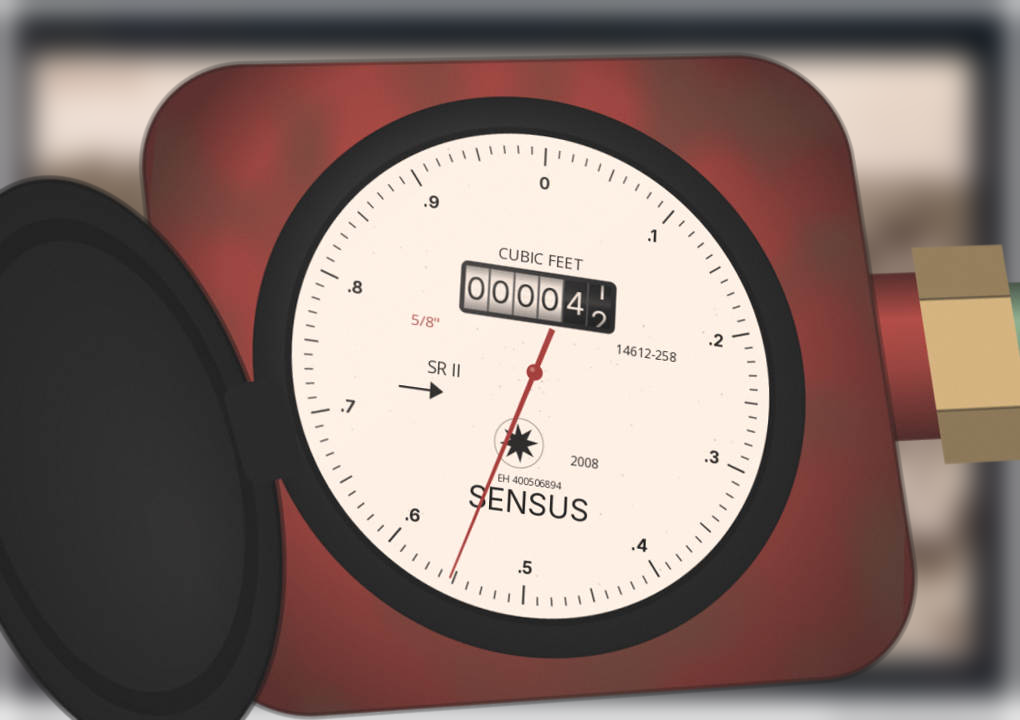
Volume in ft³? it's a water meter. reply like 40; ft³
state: 41.55; ft³
